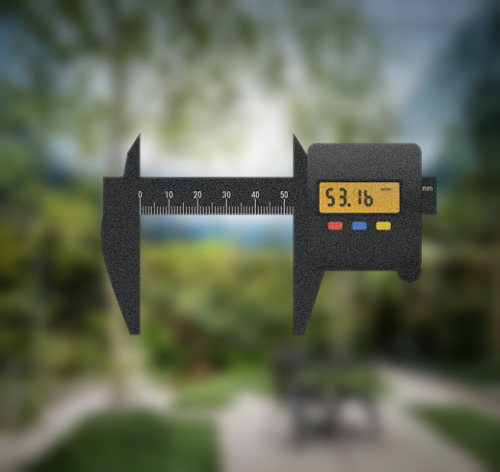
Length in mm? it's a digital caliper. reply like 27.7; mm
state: 53.16; mm
